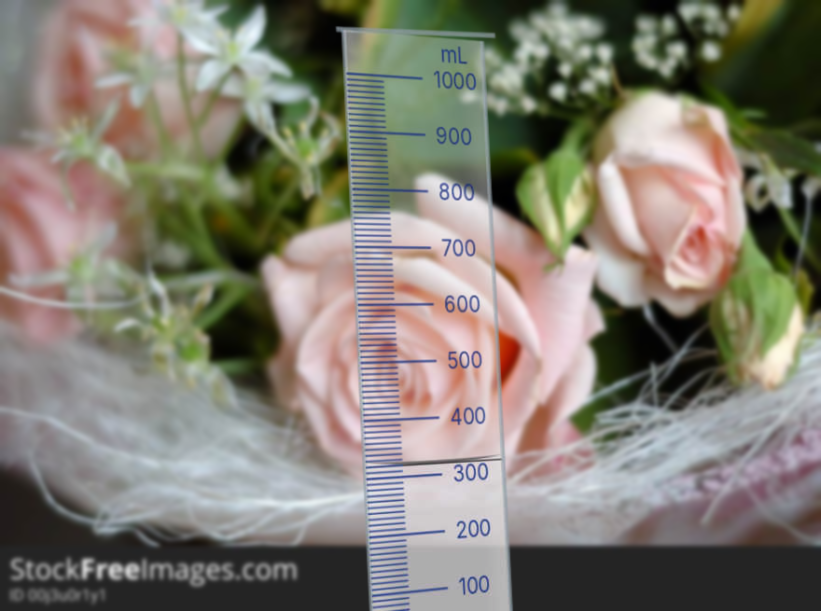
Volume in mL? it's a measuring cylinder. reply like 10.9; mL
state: 320; mL
